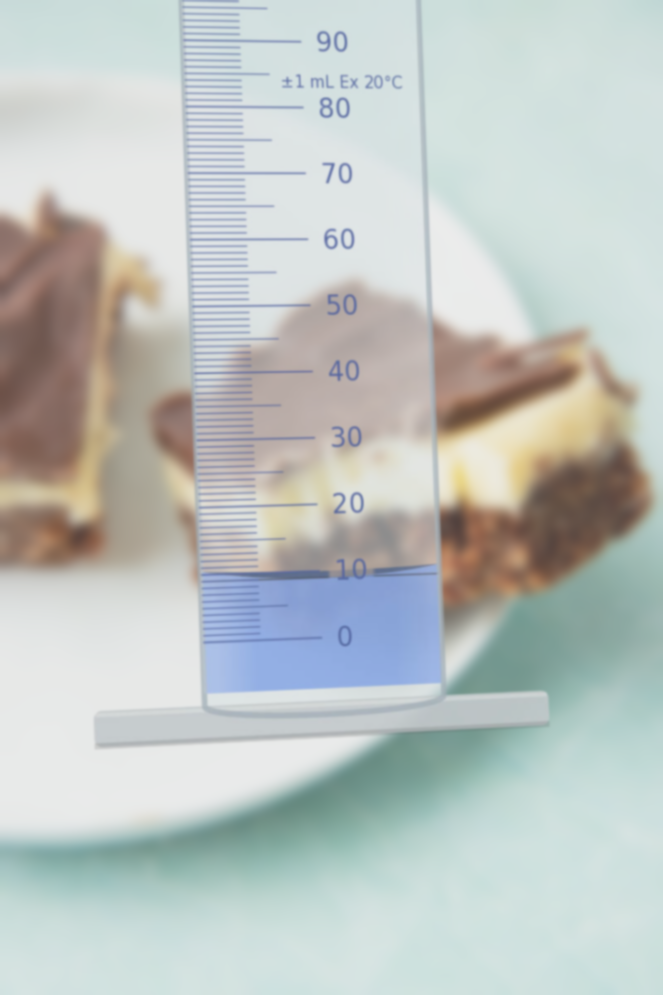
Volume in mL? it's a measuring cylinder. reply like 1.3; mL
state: 9; mL
